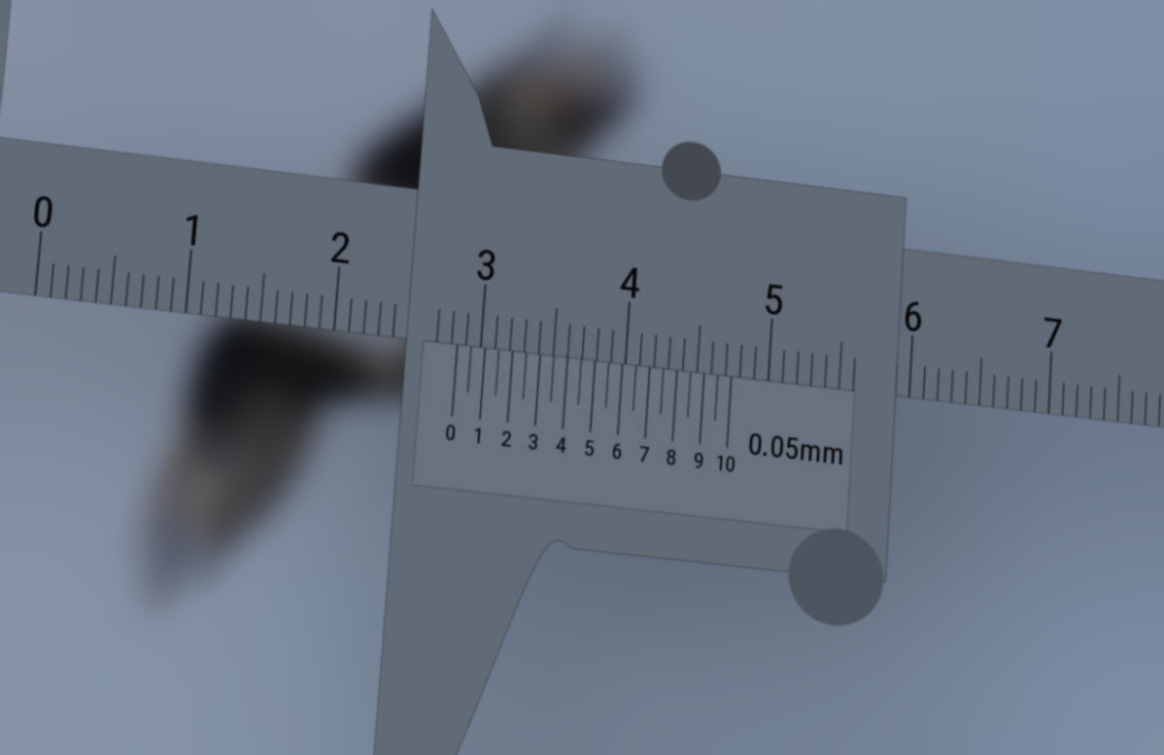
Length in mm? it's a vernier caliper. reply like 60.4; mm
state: 28.4; mm
